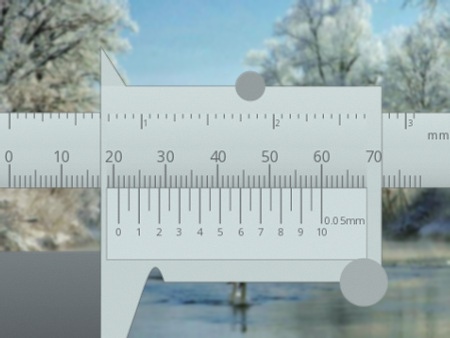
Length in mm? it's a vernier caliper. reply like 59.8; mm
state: 21.0; mm
